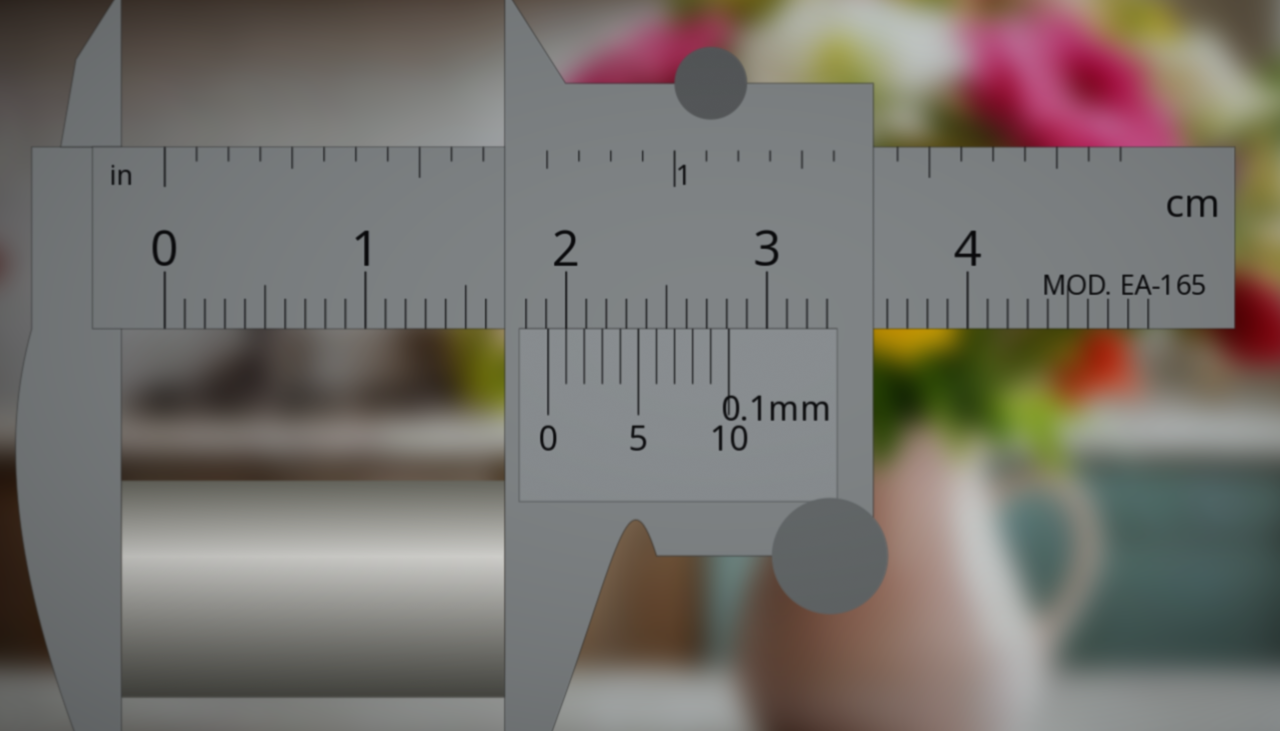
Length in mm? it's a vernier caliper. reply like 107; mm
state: 19.1; mm
